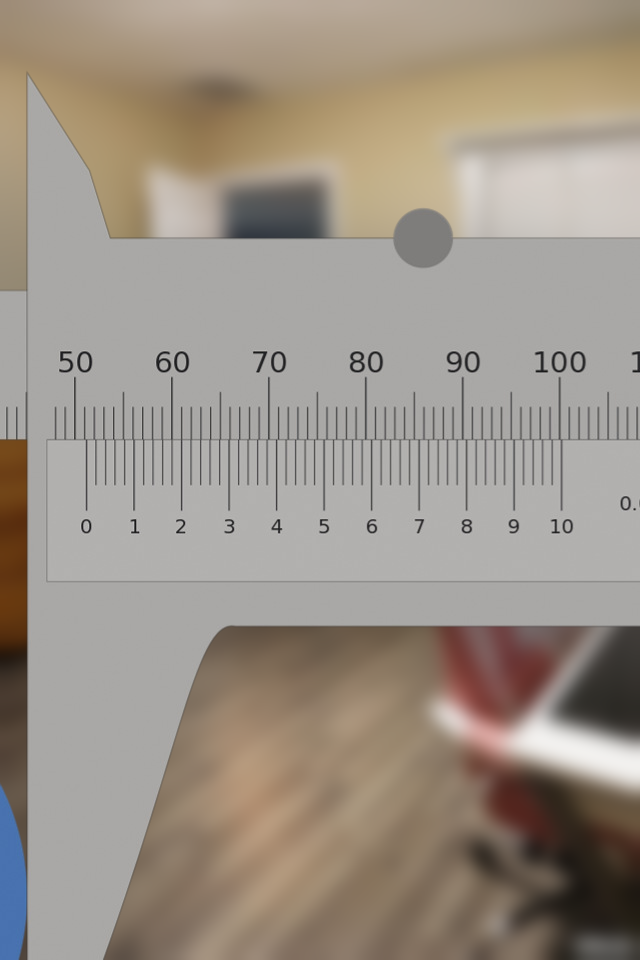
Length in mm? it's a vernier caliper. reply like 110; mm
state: 51.2; mm
